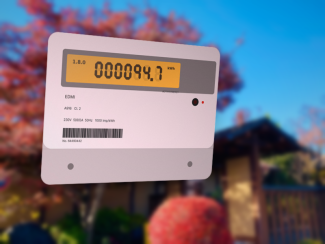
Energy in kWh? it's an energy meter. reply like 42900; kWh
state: 94.7; kWh
